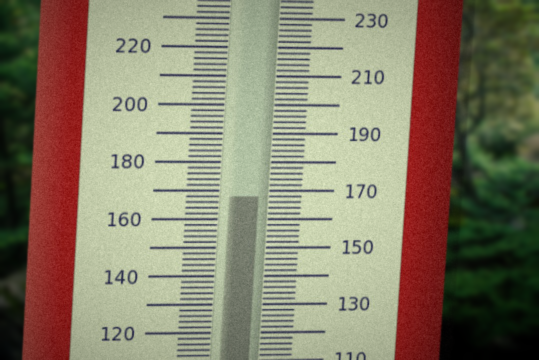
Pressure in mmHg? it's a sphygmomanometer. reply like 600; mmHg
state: 168; mmHg
